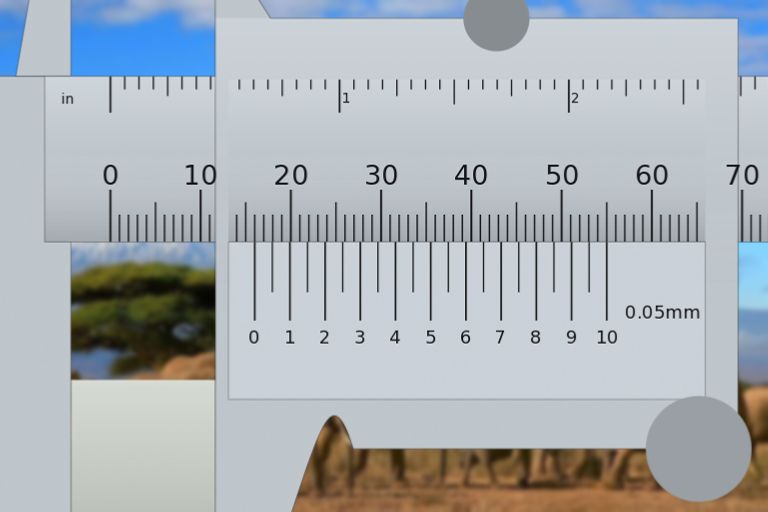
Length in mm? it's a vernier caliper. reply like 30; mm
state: 16.0; mm
